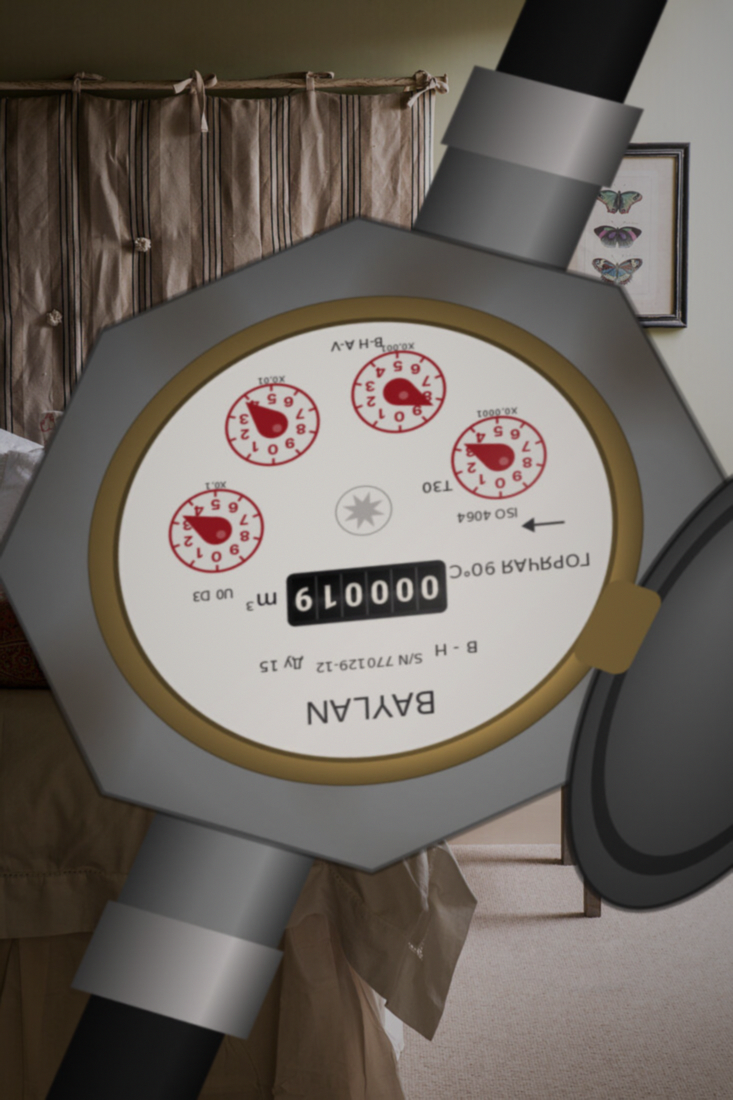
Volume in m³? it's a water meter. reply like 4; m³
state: 19.3383; m³
